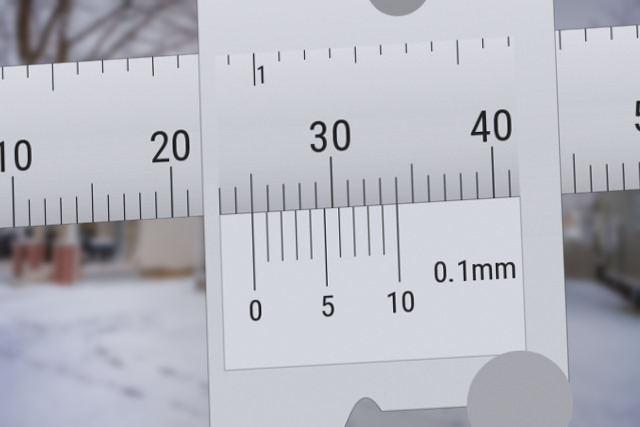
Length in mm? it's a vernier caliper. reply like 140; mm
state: 25.0; mm
